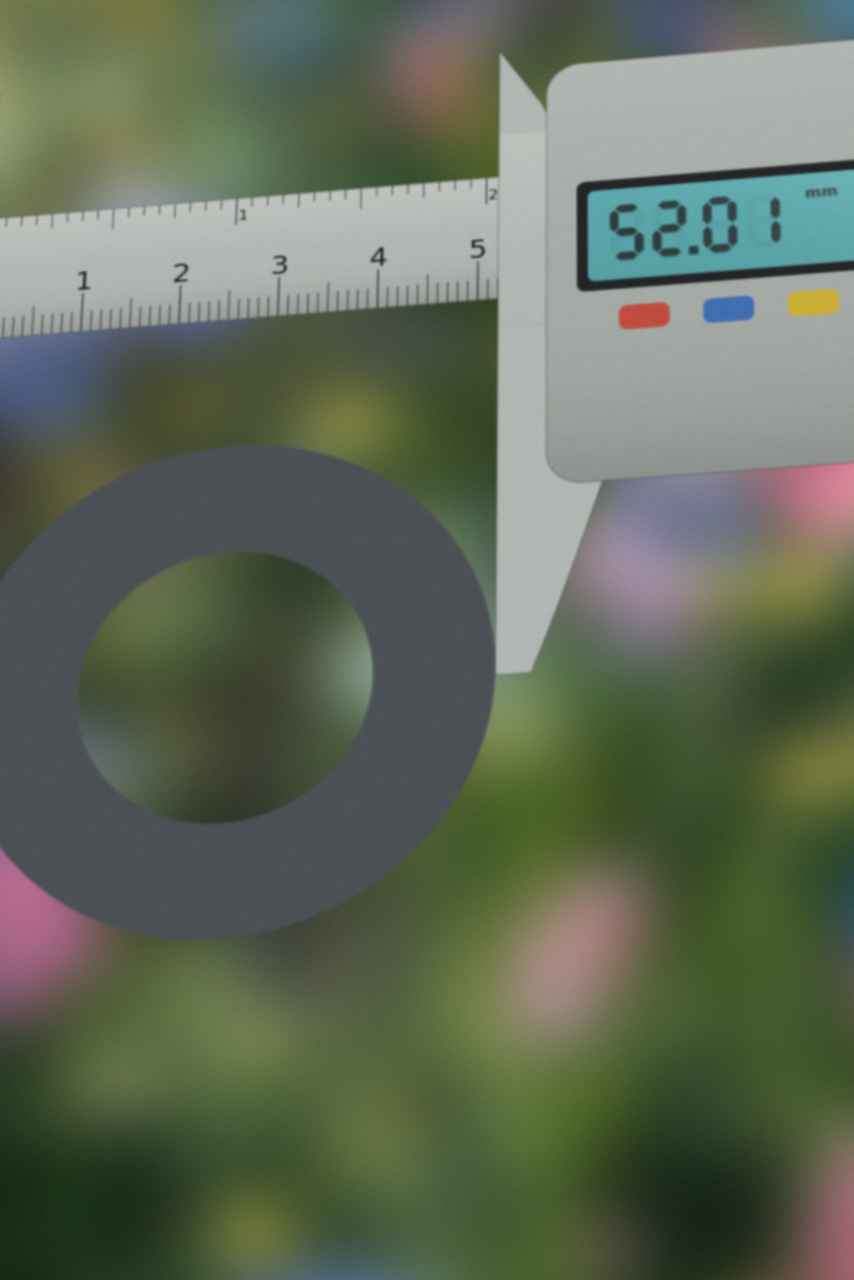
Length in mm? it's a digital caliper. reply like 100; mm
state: 52.01; mm
